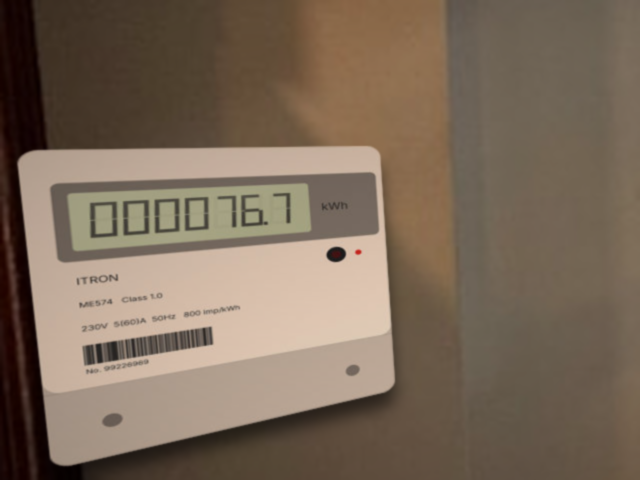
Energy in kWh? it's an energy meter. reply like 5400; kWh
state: 76.7; kWh
